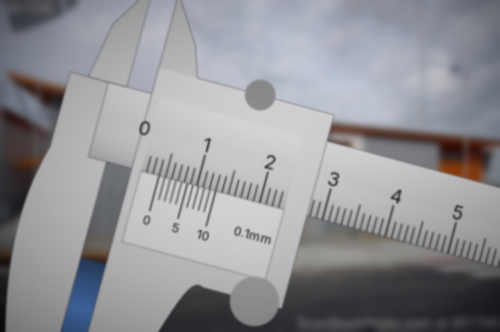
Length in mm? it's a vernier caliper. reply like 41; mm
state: 4.0; mm
